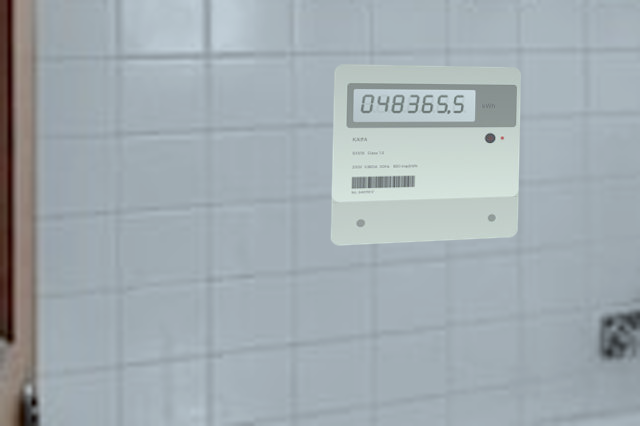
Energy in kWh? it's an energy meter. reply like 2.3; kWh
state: 48365.5; kWh
